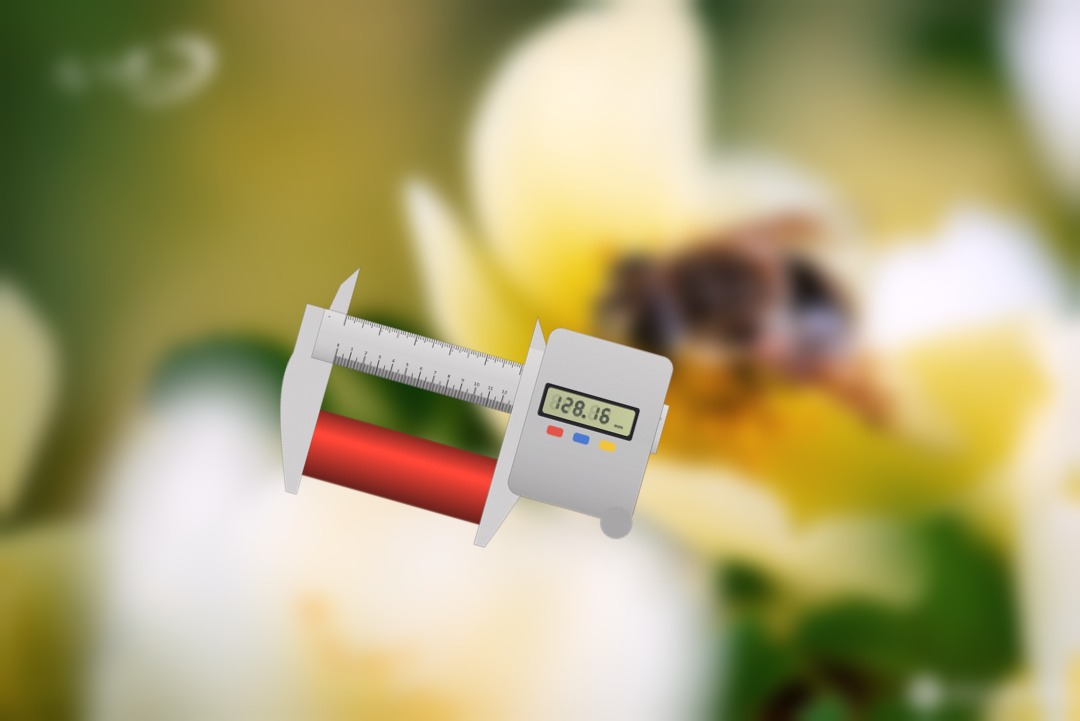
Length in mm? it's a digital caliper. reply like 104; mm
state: 128.16; mm
